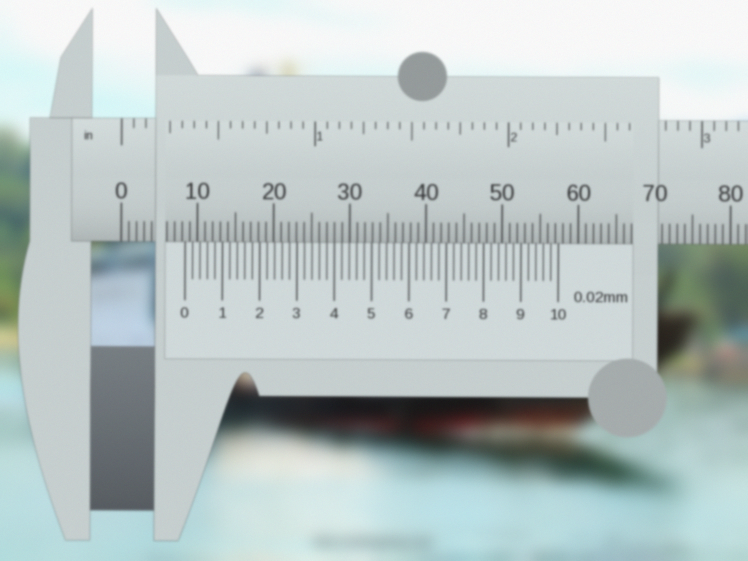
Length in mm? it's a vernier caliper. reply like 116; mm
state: 8.4; mm
